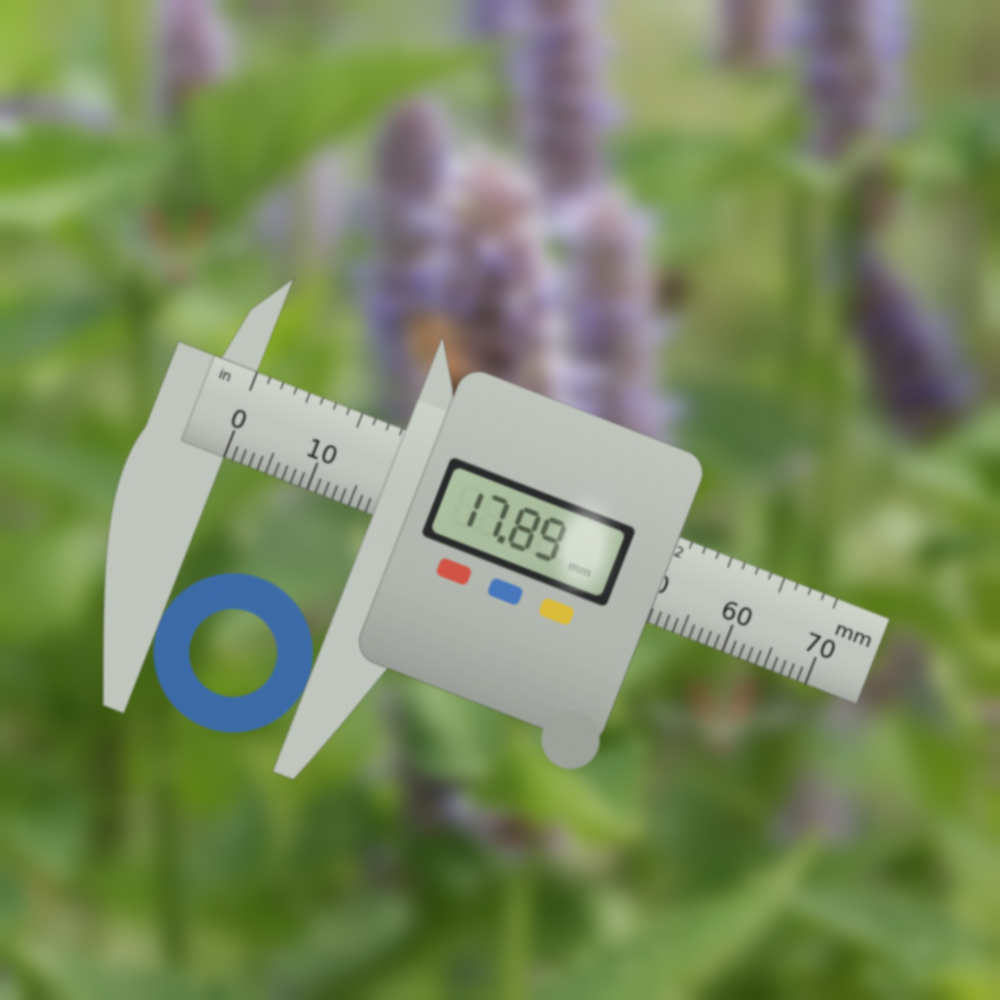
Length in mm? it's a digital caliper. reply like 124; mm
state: 17.89; mm
